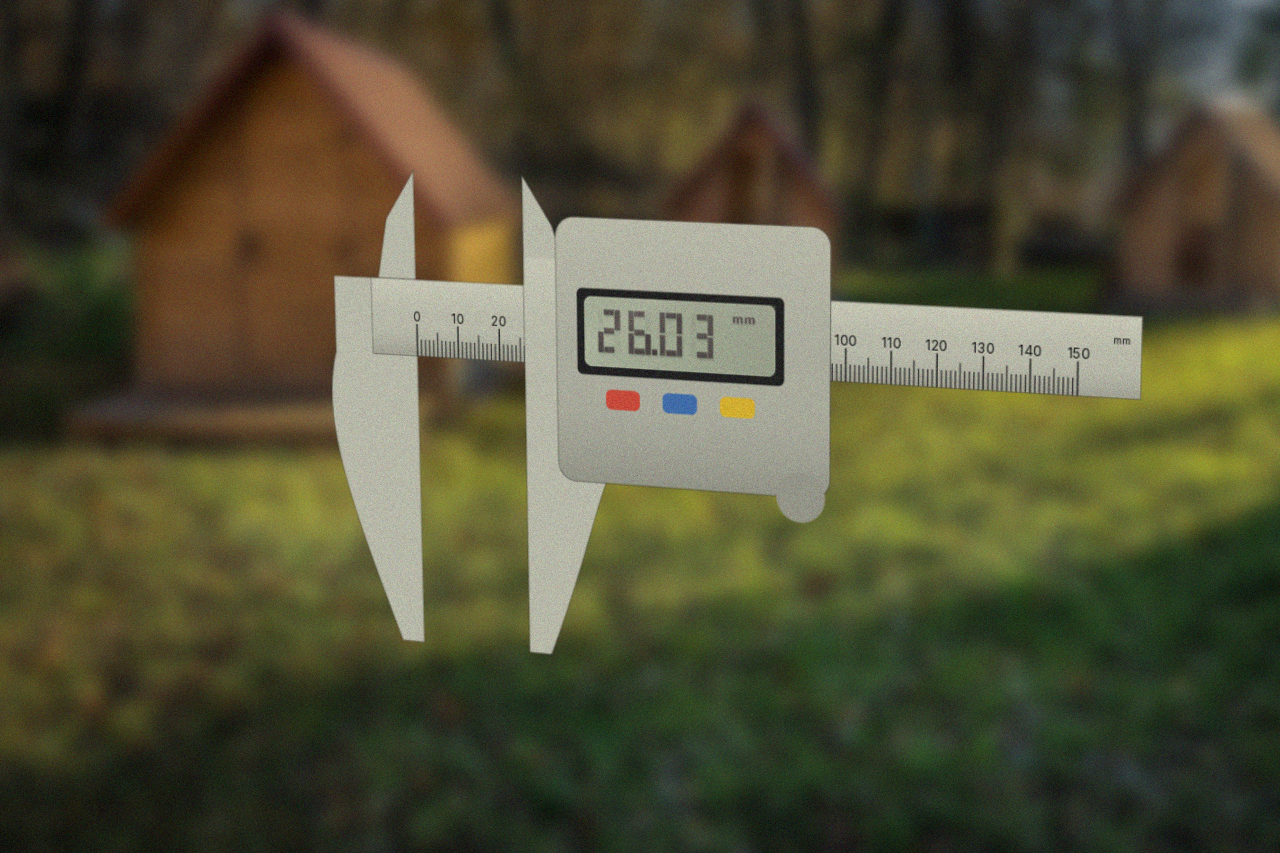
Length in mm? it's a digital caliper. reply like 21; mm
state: 26.03; mm
